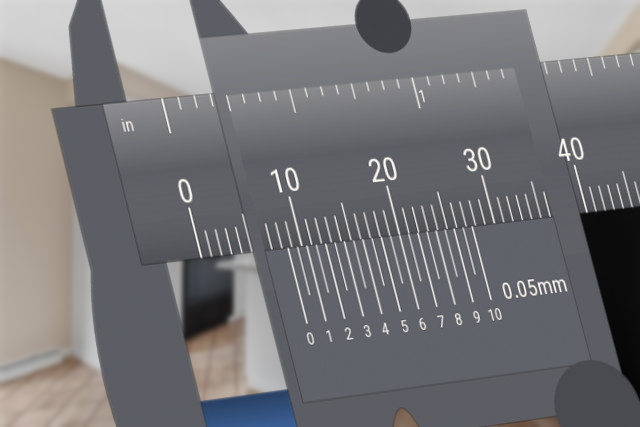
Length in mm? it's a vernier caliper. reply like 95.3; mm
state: 8.6; mm
